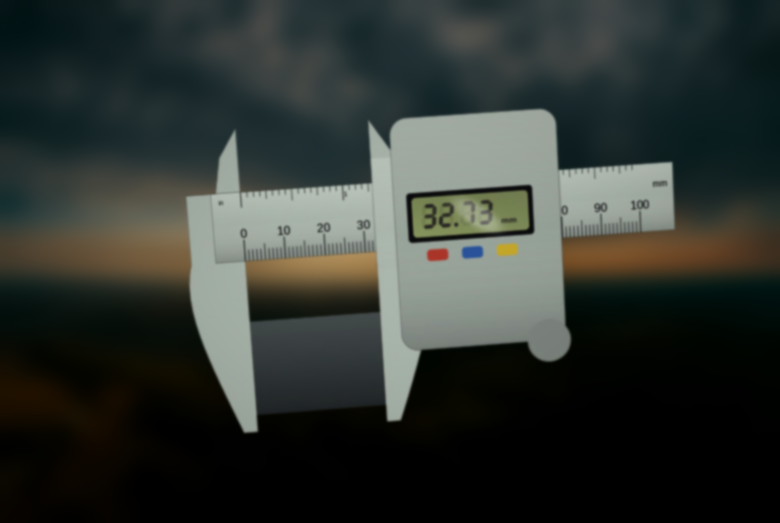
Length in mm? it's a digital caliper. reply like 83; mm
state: 32.73; mm
